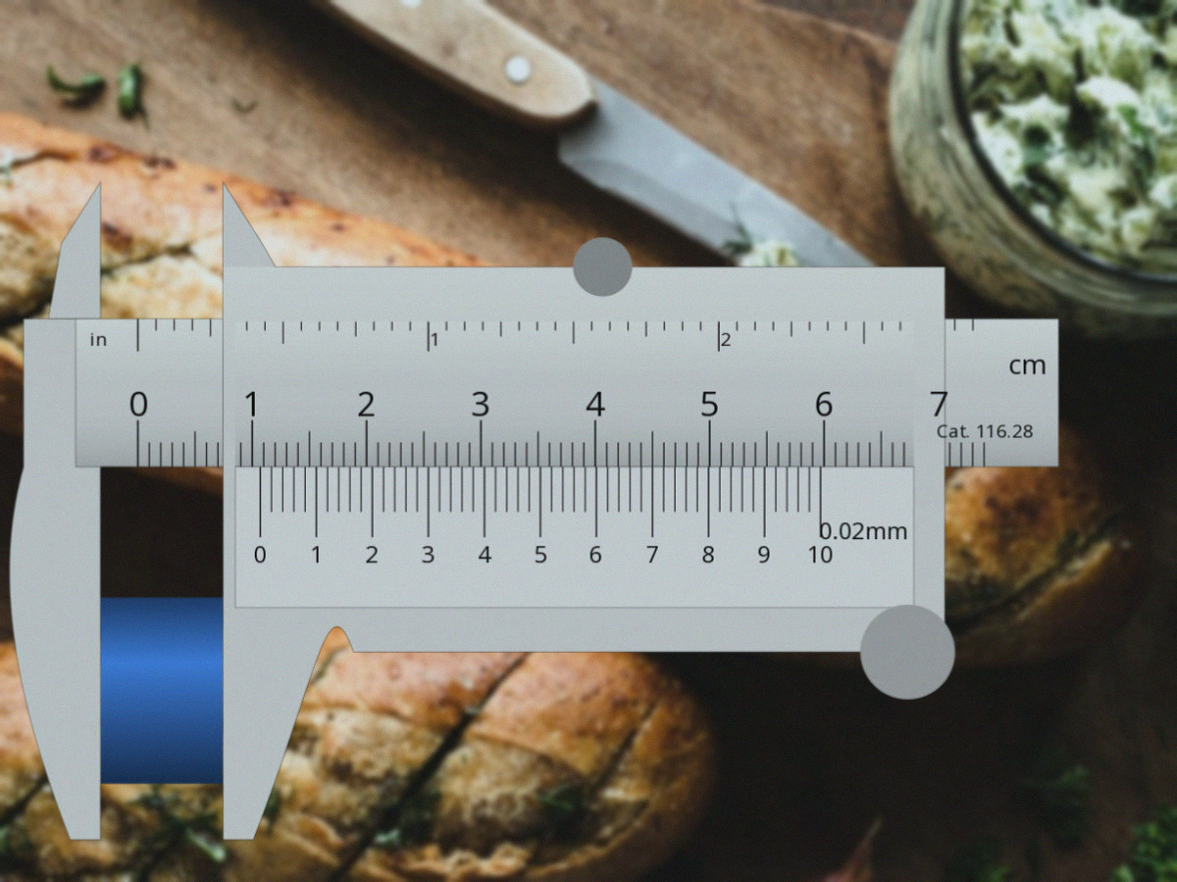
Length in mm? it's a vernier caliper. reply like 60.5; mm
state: 10.7; mm
